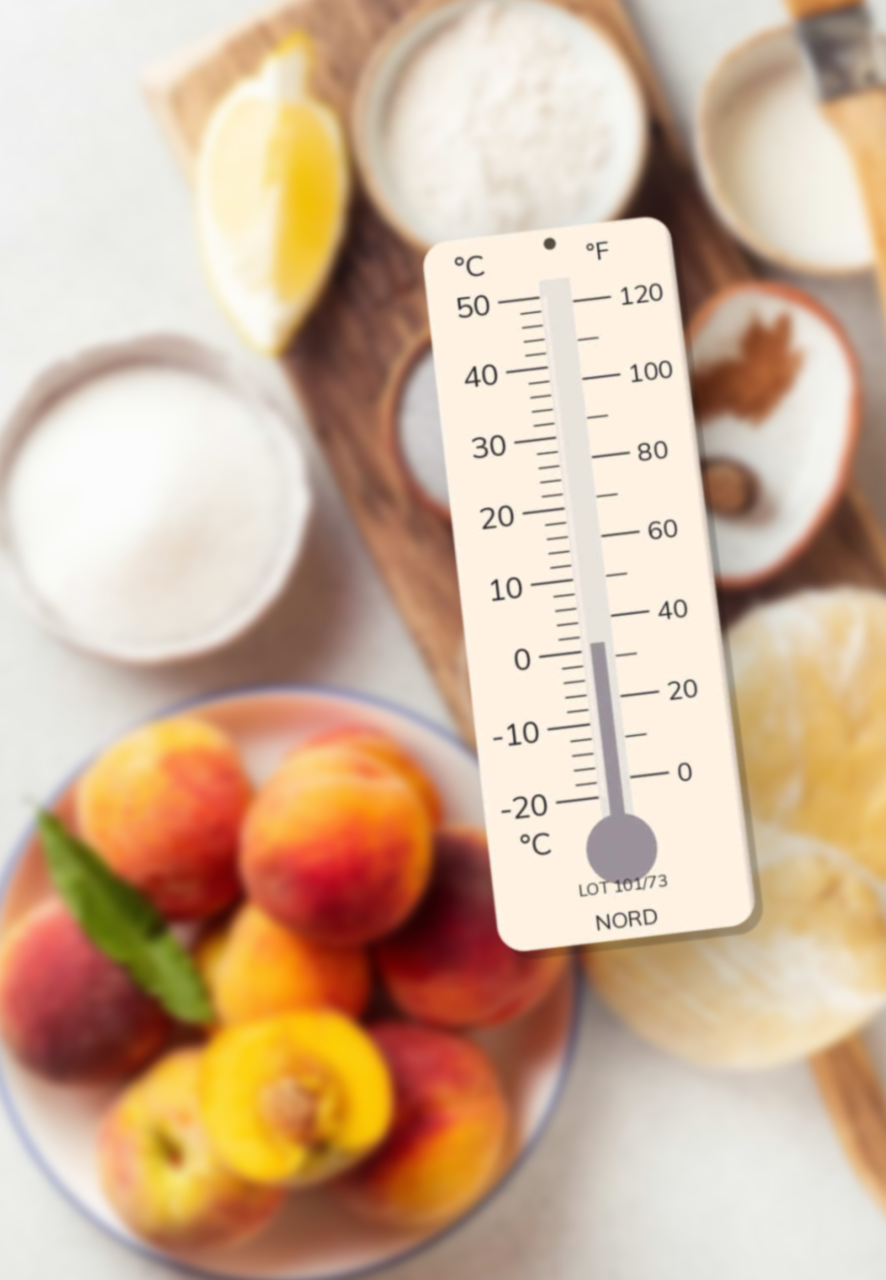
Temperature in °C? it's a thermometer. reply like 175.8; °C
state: 1; °C
